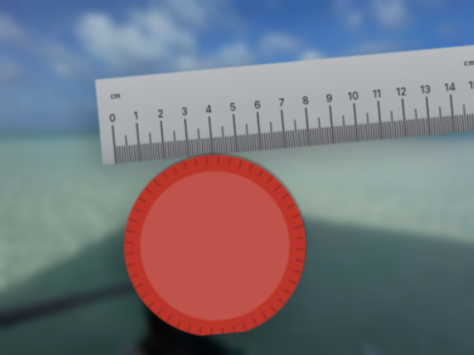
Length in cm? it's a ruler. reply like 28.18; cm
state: 7.5; cm
